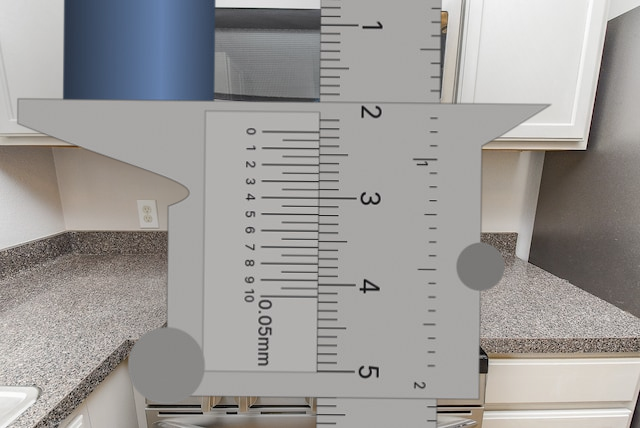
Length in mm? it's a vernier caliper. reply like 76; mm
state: 22.4; mm
